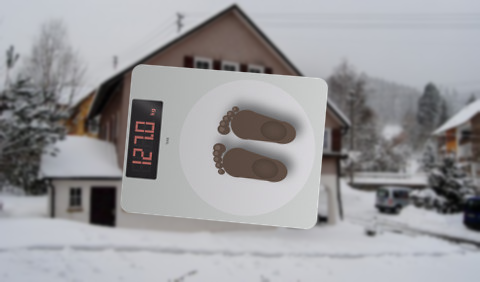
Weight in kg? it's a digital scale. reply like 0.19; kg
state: 127.0; kg
